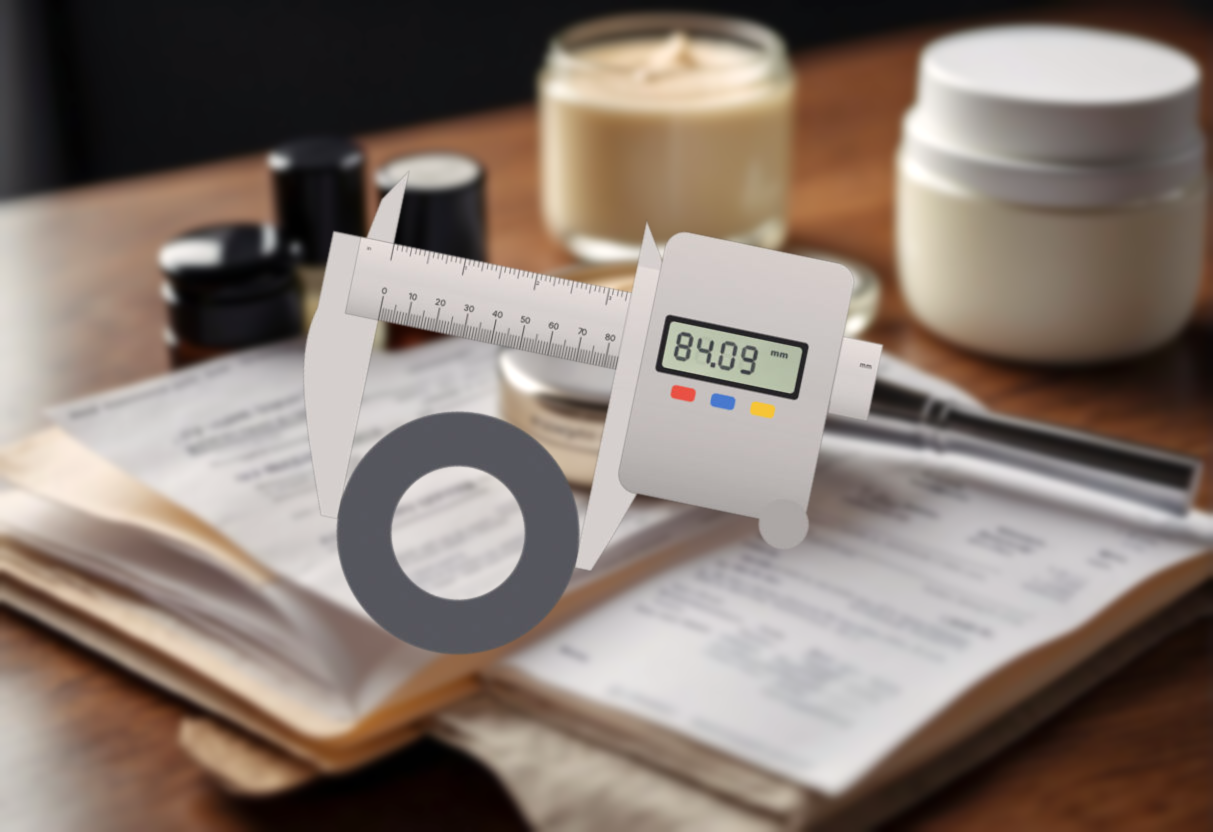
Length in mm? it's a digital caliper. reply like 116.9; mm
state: 84.09; mm
